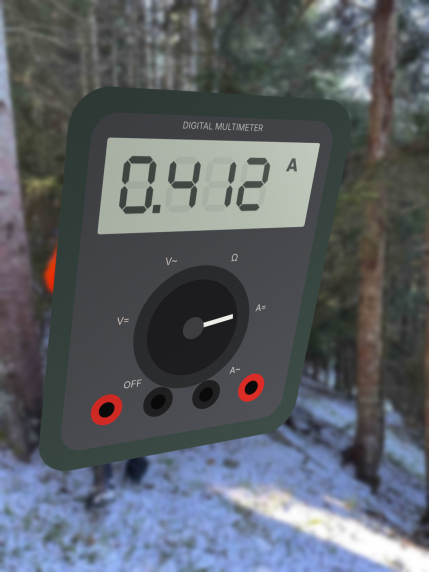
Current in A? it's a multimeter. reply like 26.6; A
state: 0.412; A
